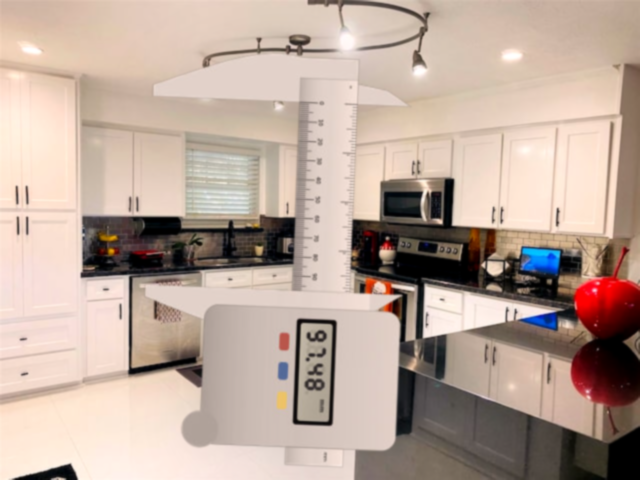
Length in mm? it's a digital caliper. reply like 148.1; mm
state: 97.48; mm
